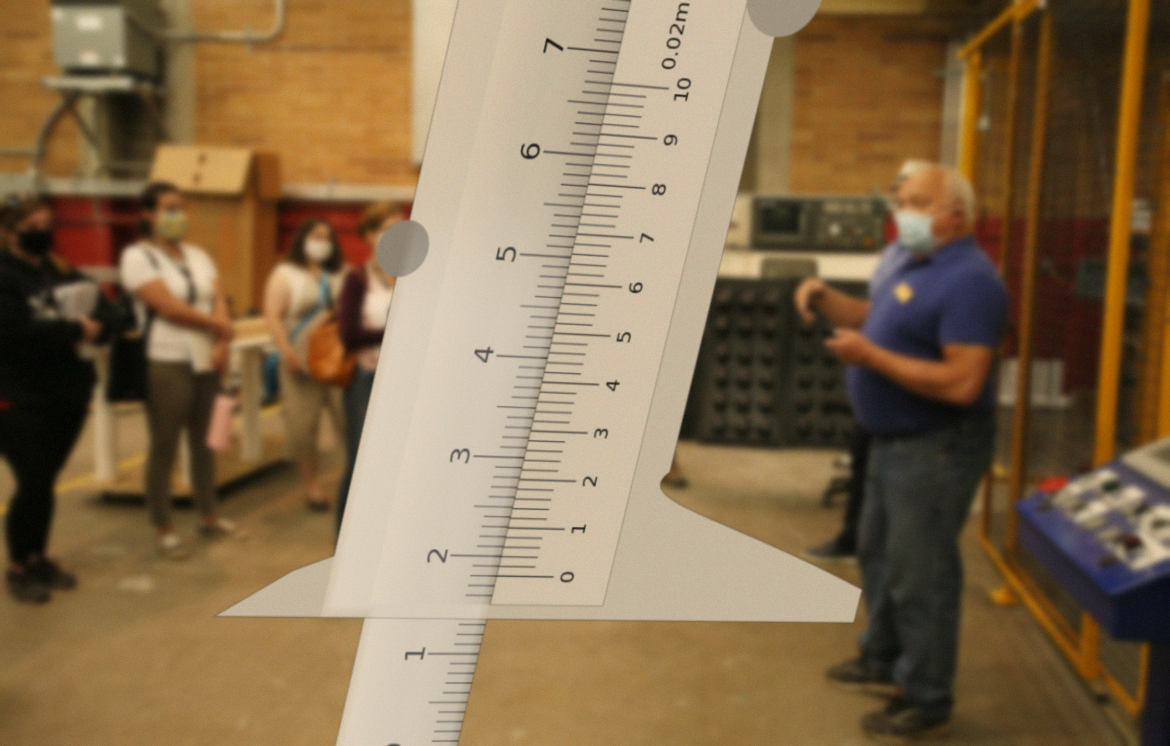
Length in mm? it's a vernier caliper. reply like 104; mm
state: 18.0; mm
